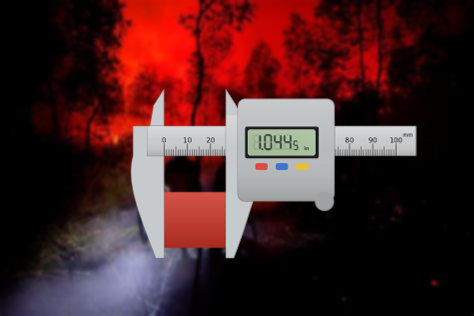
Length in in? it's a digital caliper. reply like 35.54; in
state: 1.0445; in
